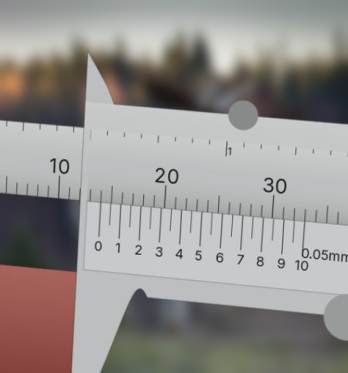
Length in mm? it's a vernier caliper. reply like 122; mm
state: 14.0; mm
